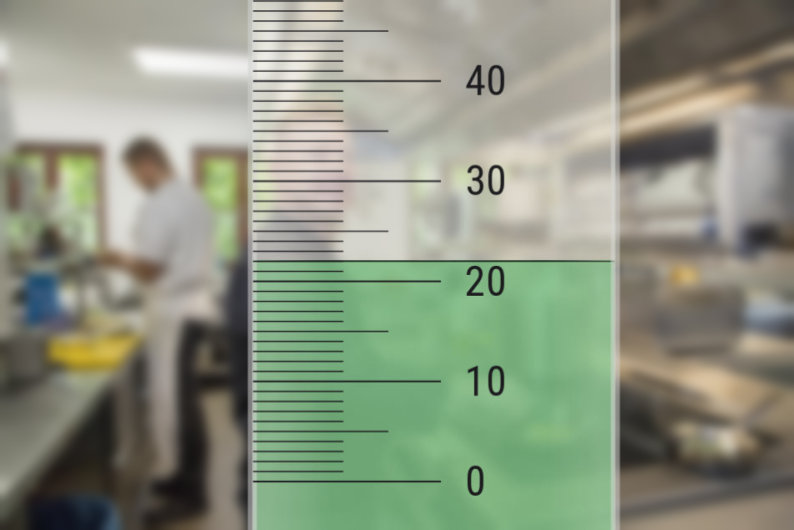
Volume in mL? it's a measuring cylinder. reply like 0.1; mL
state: 22; mL
